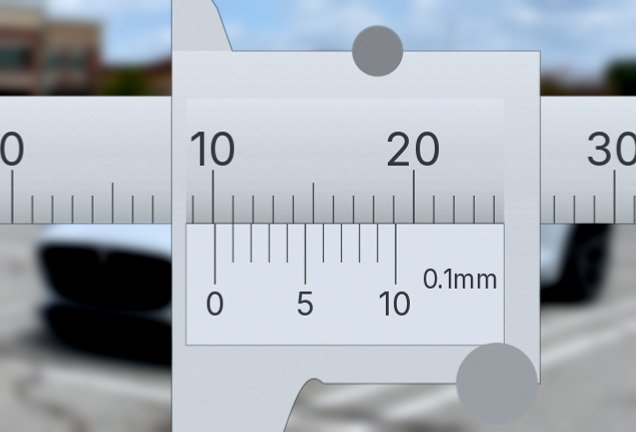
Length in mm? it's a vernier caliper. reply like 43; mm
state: 10.1; mm
